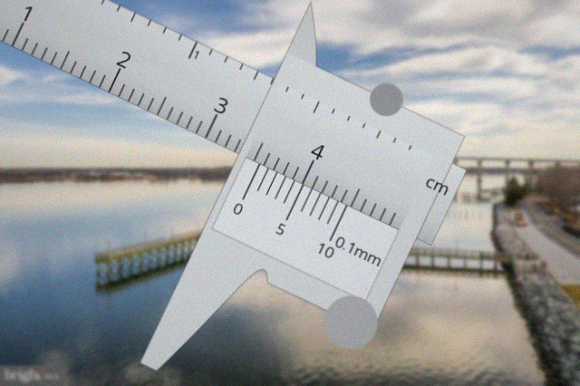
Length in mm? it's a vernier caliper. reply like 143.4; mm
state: 35.6; mm
